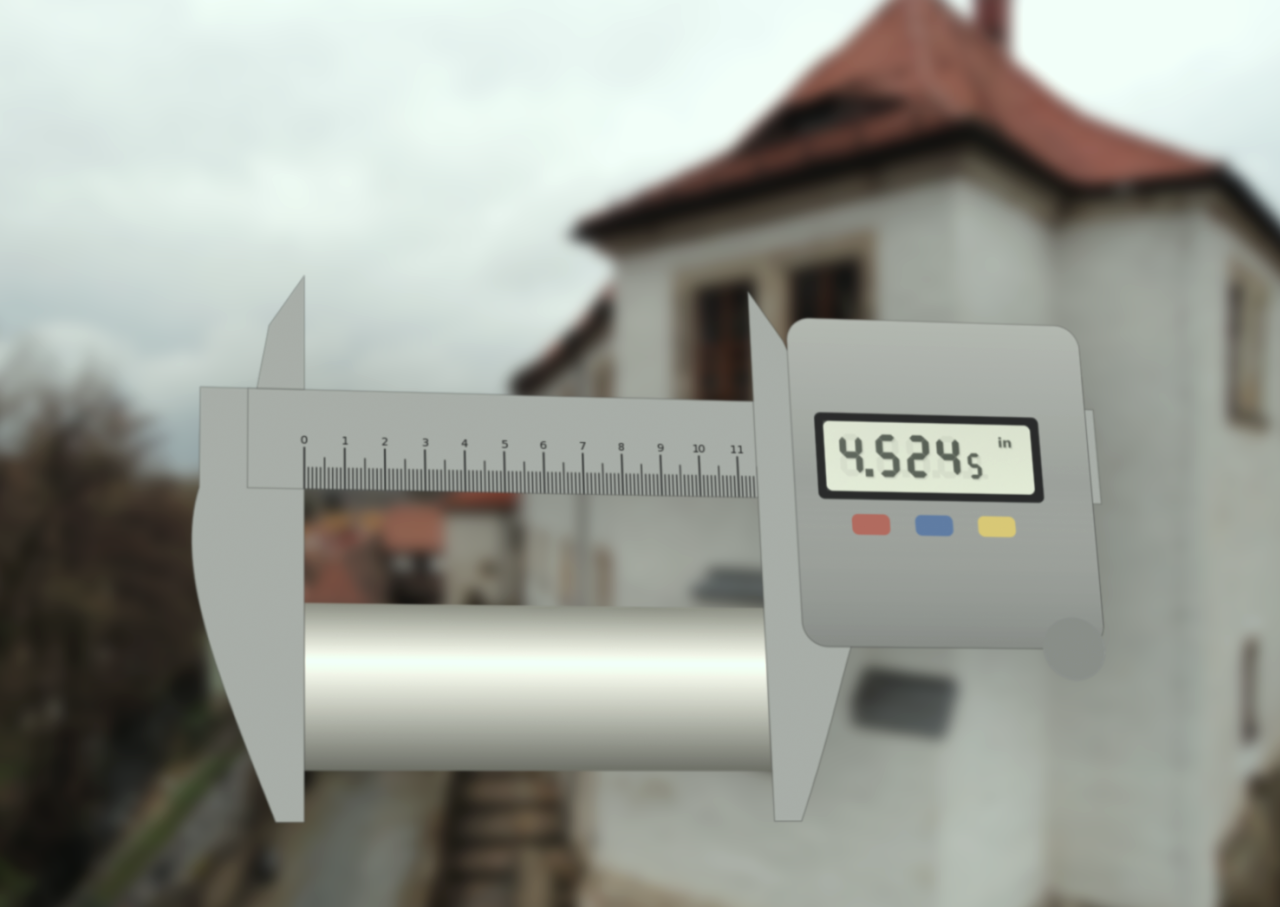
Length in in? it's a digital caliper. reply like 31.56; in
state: 4.5245; in
